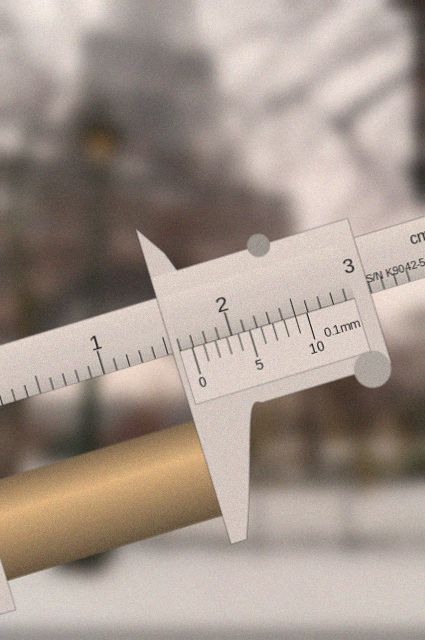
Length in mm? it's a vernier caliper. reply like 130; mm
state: 16.9; mm
